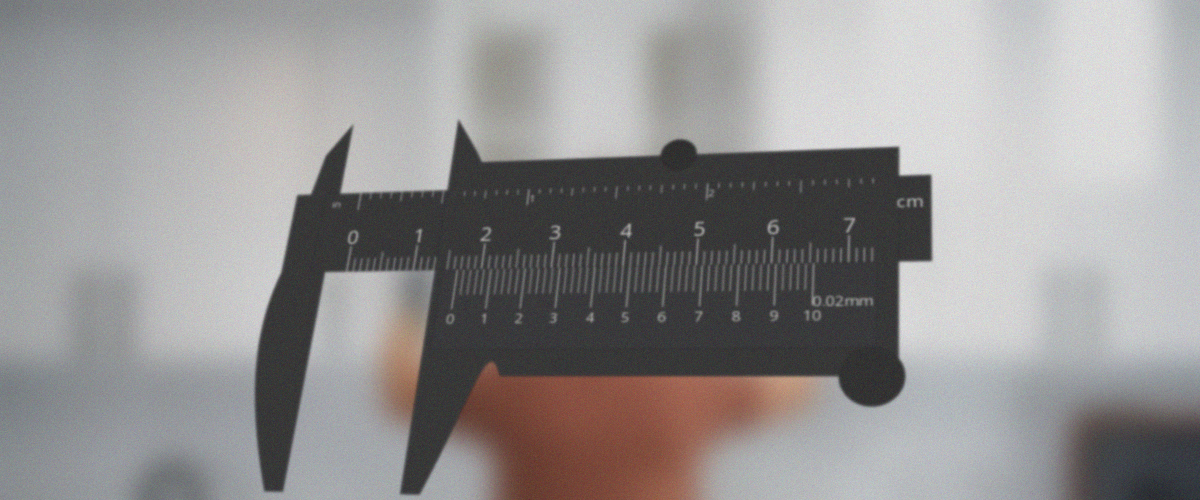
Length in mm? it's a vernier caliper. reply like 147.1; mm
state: 16.5; mm
